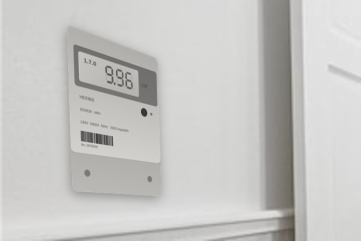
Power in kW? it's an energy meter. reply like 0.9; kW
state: 9.96; kW
